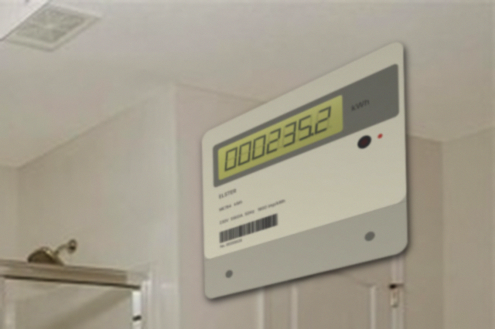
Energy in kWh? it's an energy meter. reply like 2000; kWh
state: 235.2; kWh
